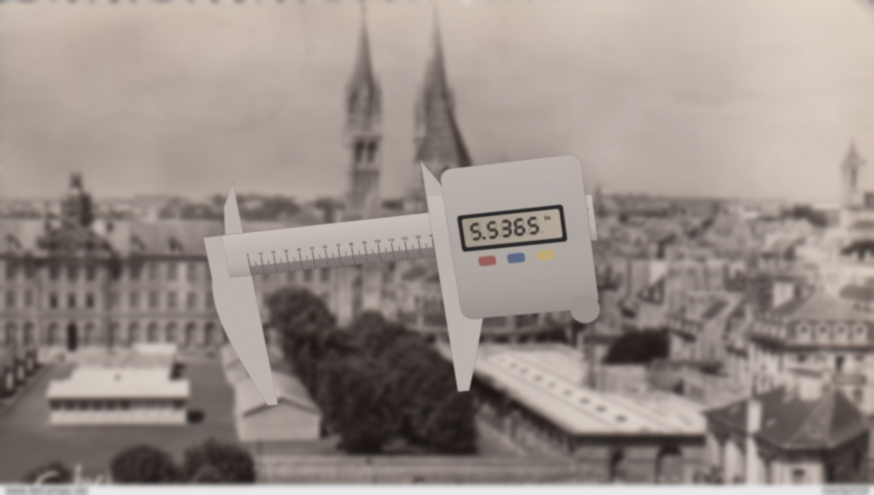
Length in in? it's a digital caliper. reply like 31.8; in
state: 5.5365; in
